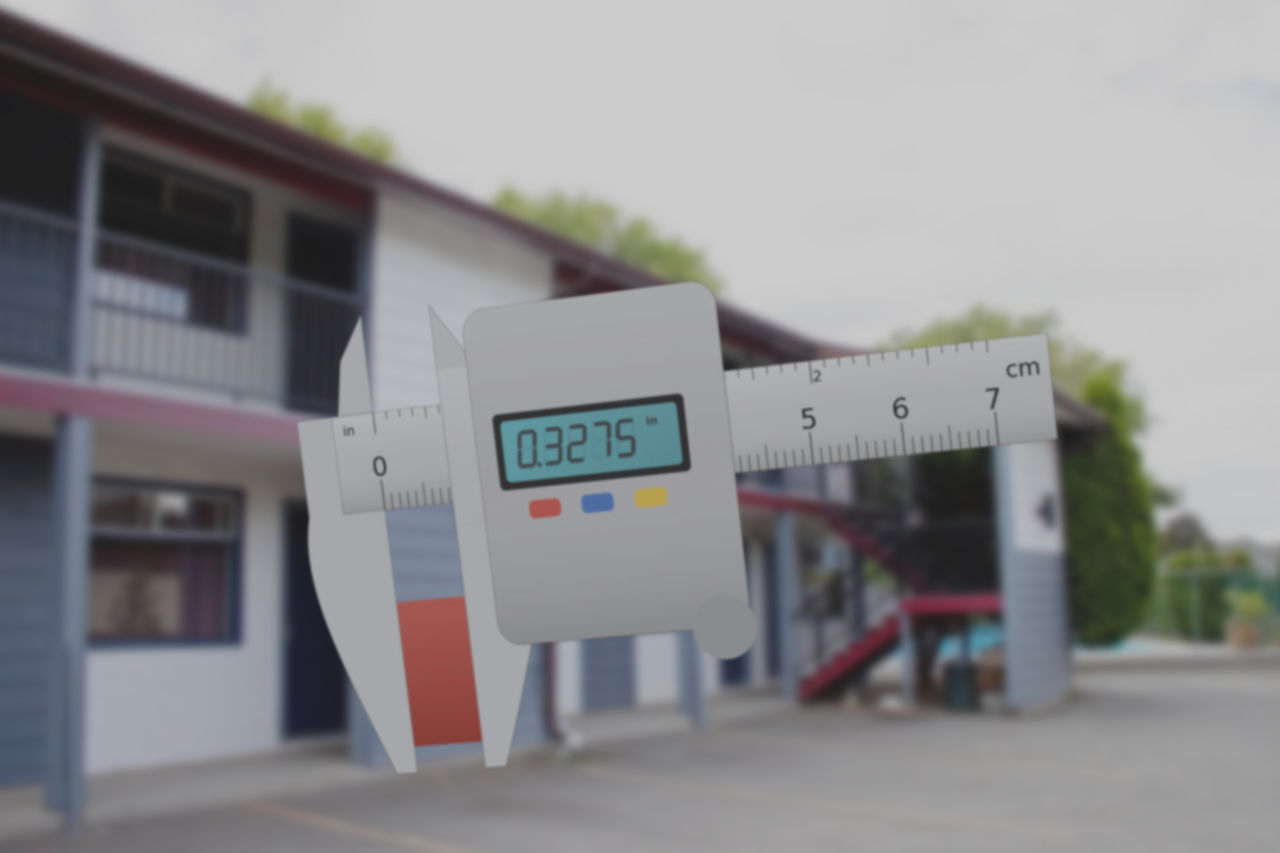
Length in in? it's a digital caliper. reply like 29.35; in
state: 0.3275; in
